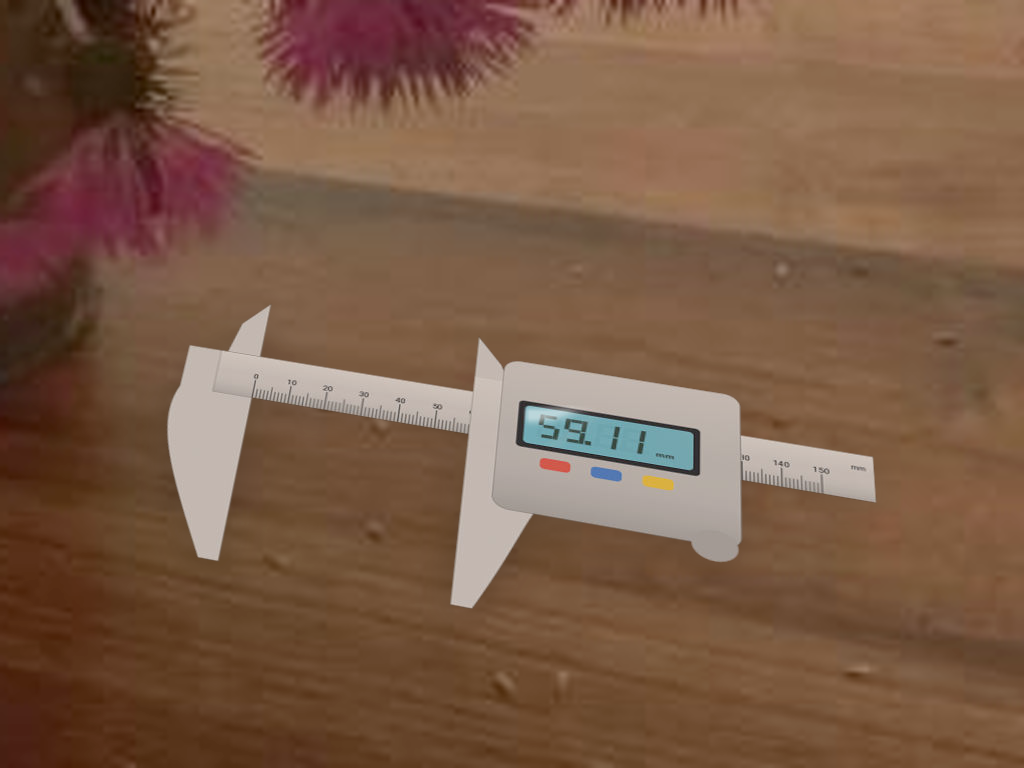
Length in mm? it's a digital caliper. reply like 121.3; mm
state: 59.11; mm
